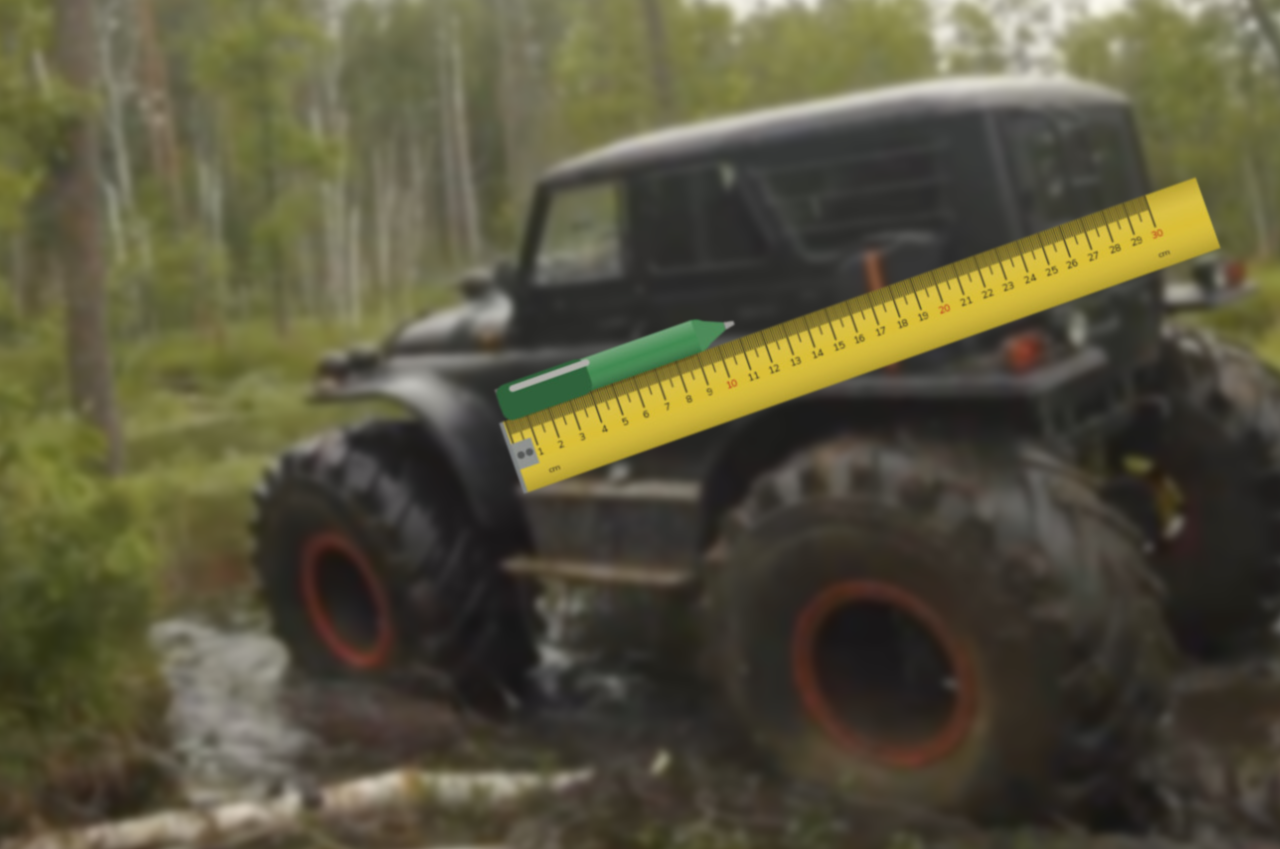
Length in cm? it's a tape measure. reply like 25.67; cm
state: 11; cm
